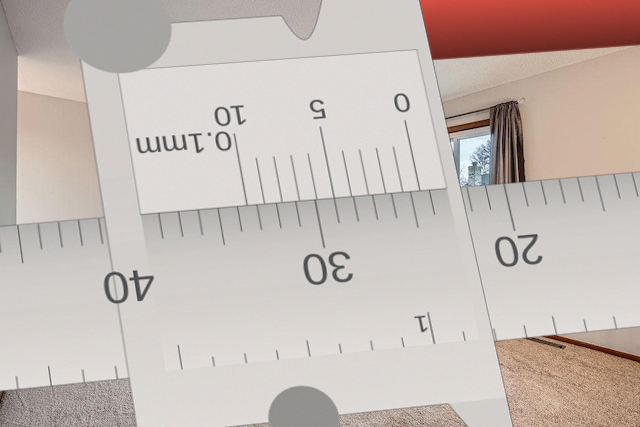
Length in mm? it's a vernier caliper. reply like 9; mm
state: 24.5; mm
